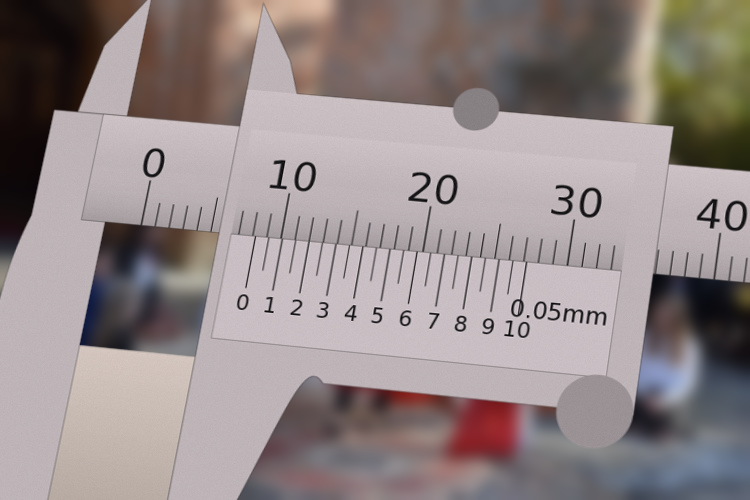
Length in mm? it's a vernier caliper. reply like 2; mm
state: 8.2; mm
